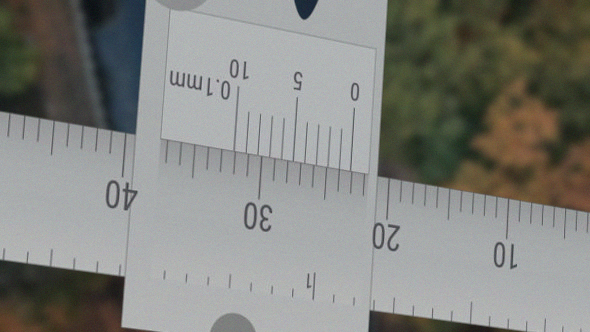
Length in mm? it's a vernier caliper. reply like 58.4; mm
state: 23.1; mm
